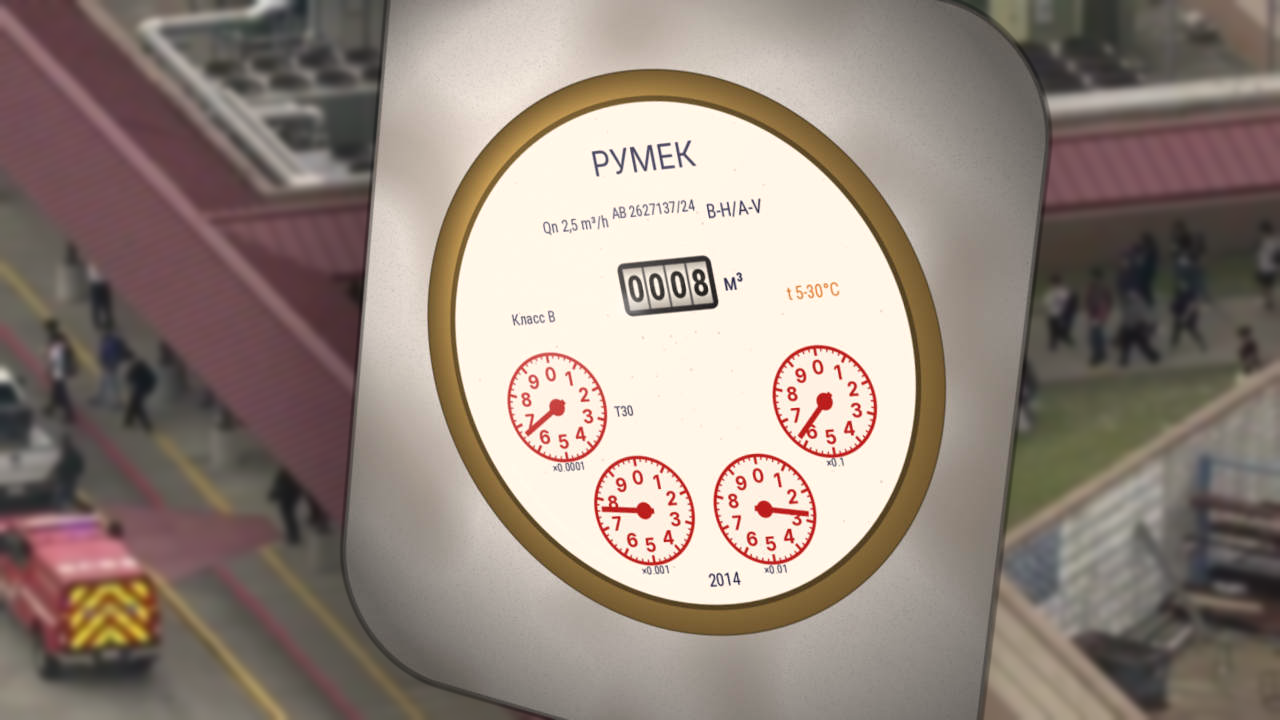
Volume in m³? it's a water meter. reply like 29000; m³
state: 8.6276; m³
